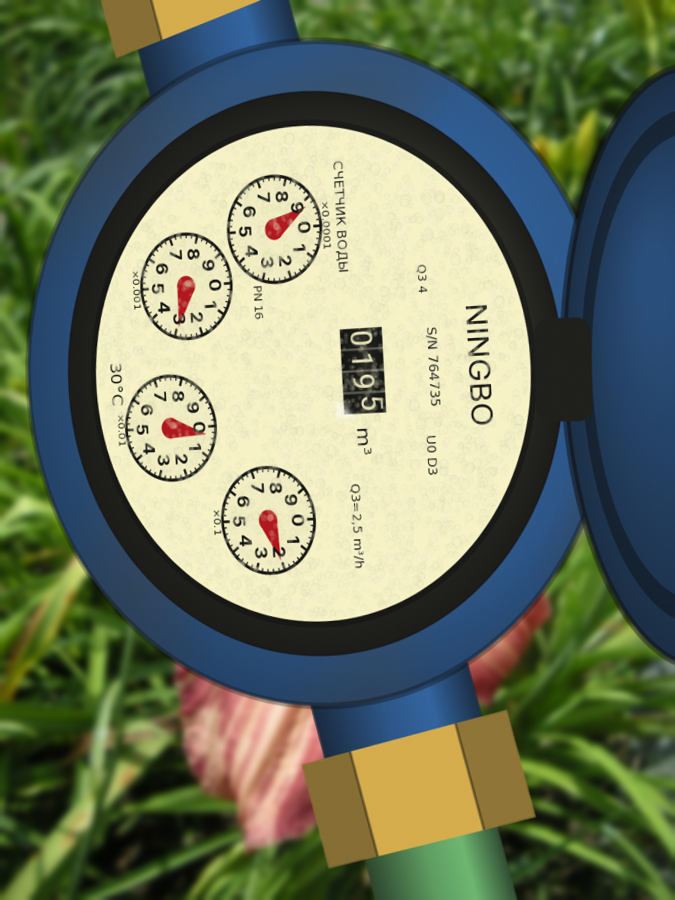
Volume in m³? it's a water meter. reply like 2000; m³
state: 195.2029; m³
